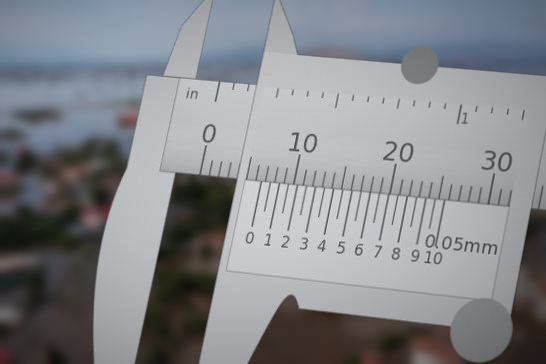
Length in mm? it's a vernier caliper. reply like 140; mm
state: 6.6; mm
